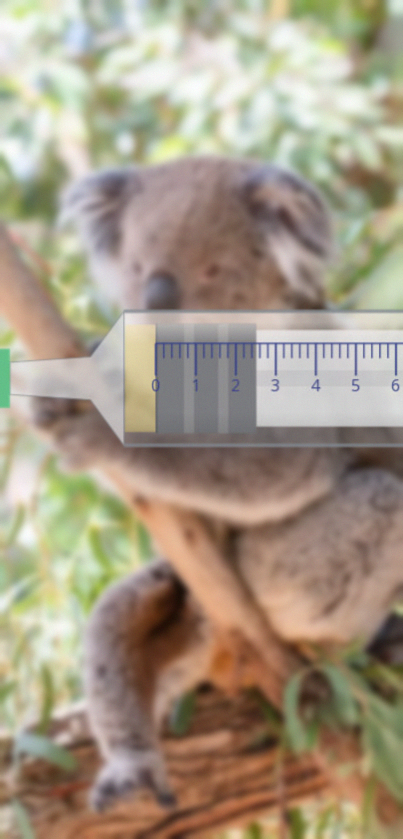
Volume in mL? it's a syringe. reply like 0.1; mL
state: 0; mL
